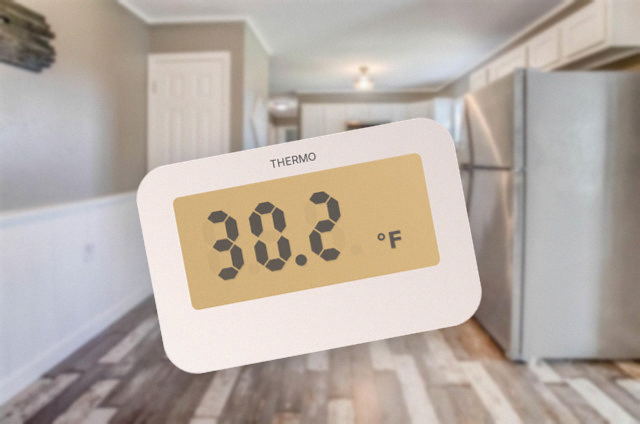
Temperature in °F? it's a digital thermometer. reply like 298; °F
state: 30.2; °F
